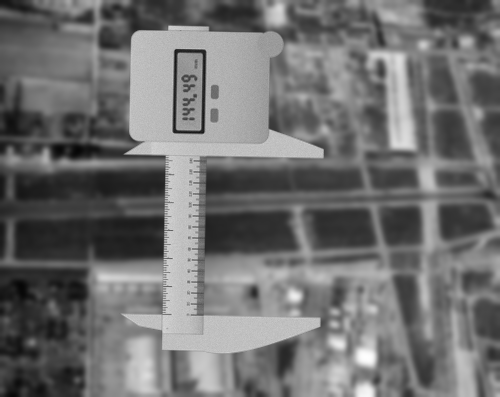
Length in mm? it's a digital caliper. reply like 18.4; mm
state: 144.49; mm
